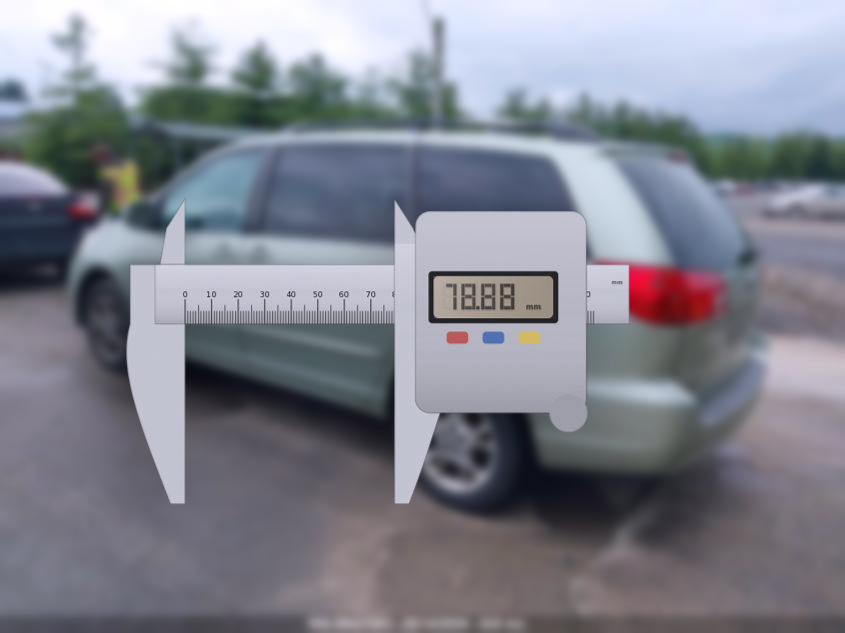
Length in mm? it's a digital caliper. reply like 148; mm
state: 78.88; mm
